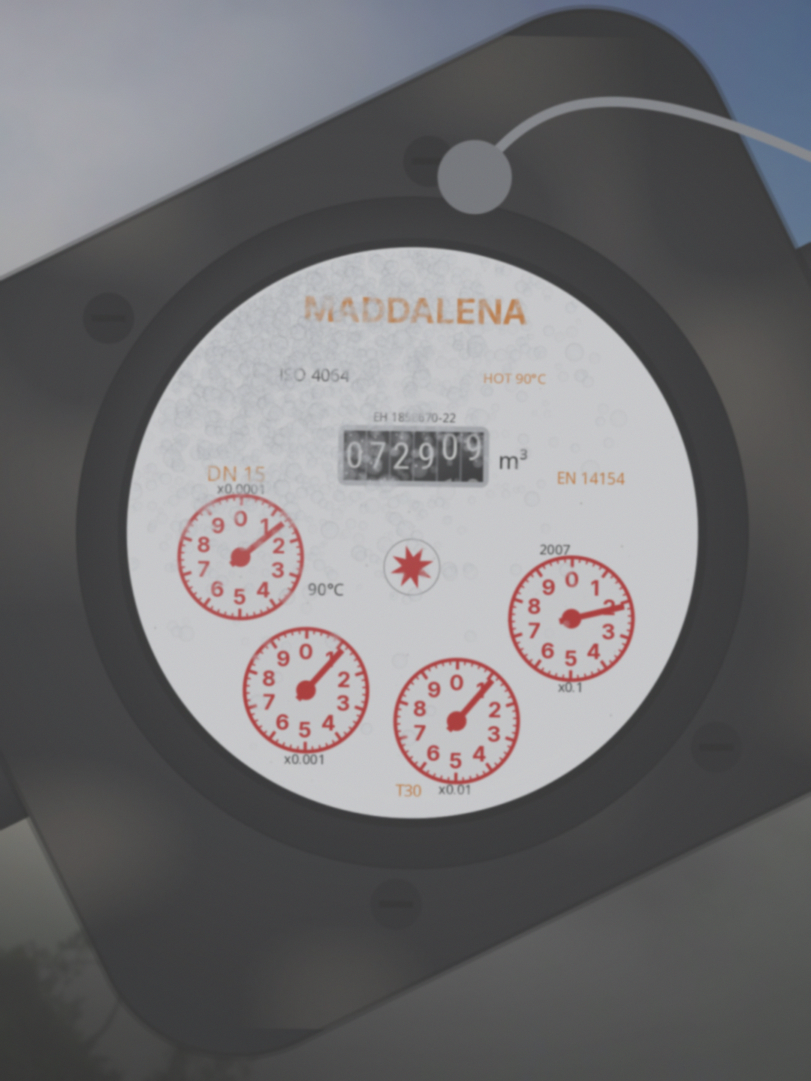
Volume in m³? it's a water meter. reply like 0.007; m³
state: 72909.2111; m³
